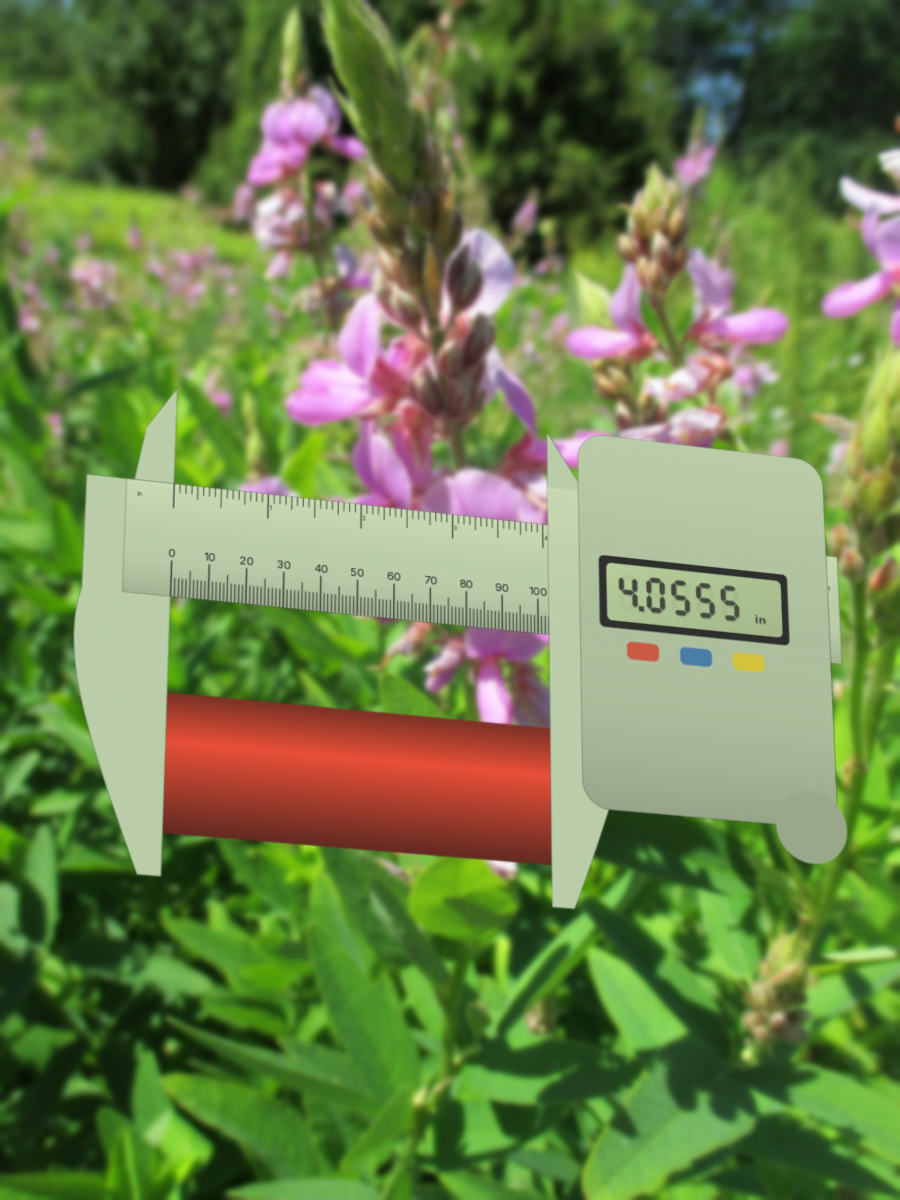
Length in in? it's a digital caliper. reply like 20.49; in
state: 4.0555; in
